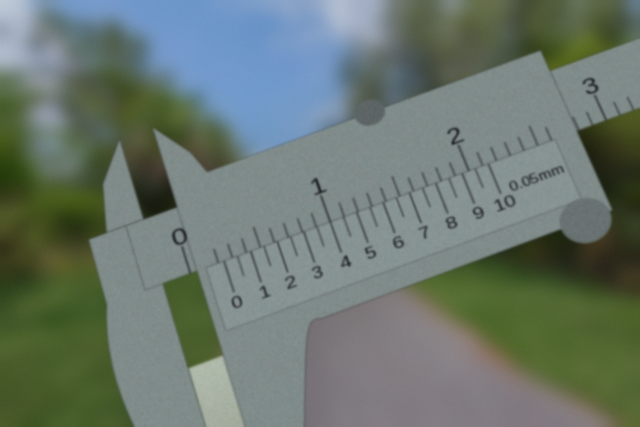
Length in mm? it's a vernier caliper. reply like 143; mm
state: 2.4; mm
